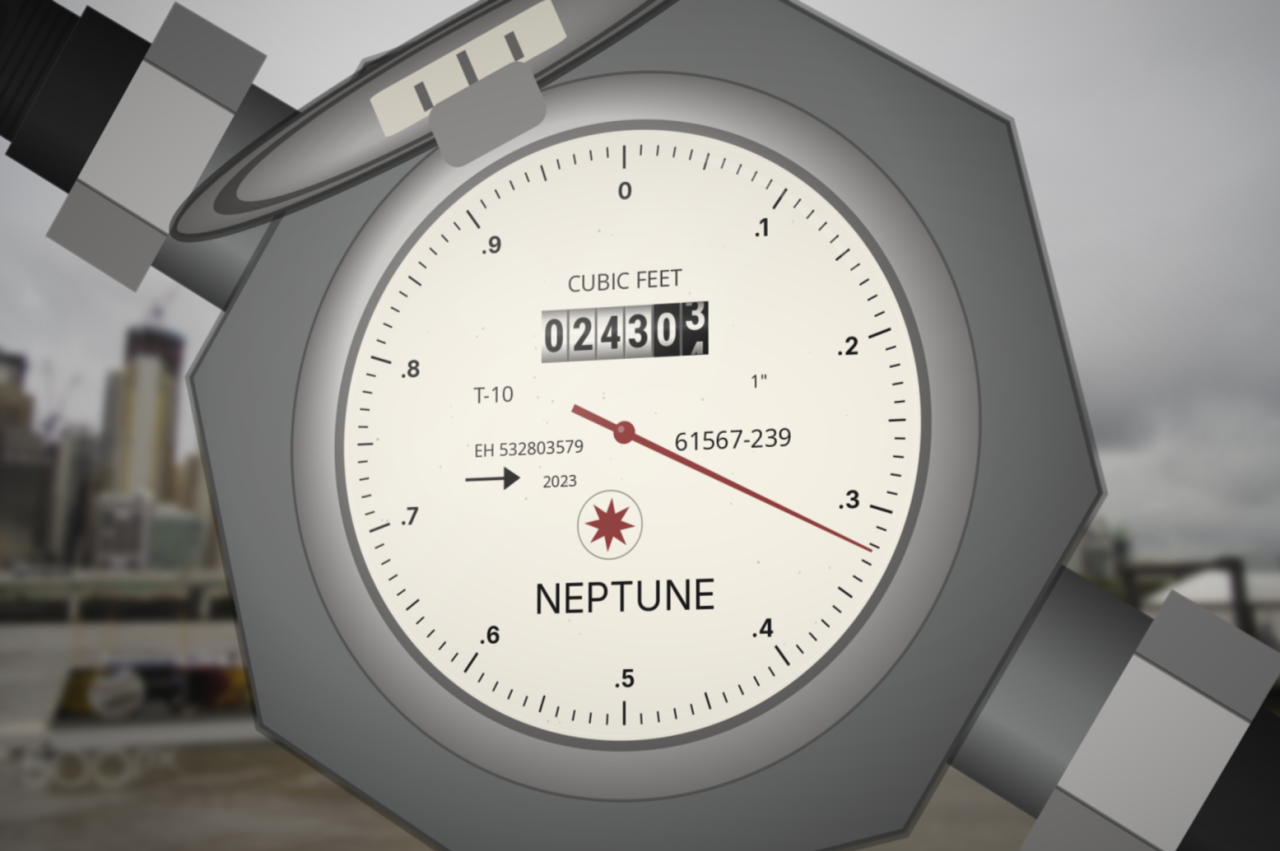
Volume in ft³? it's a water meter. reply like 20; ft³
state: 24303.32; ft³
